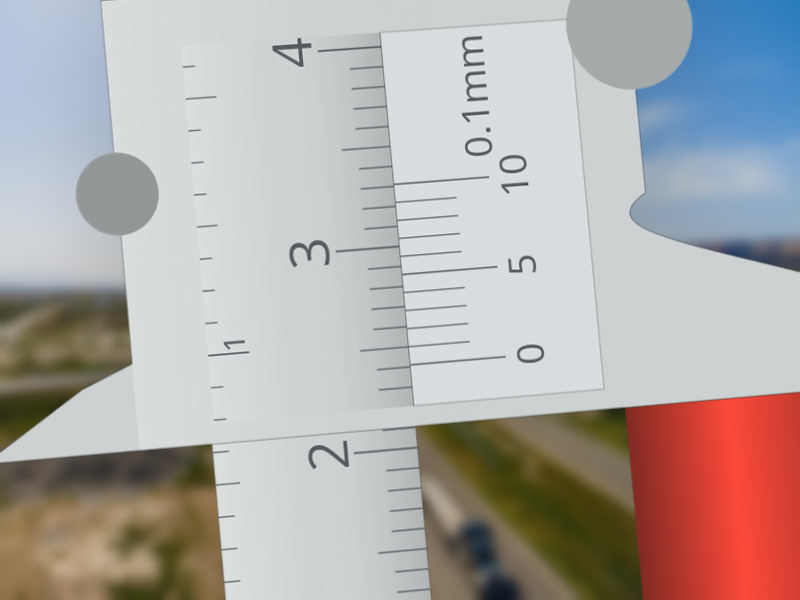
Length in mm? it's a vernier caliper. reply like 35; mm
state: 24.1; mm
